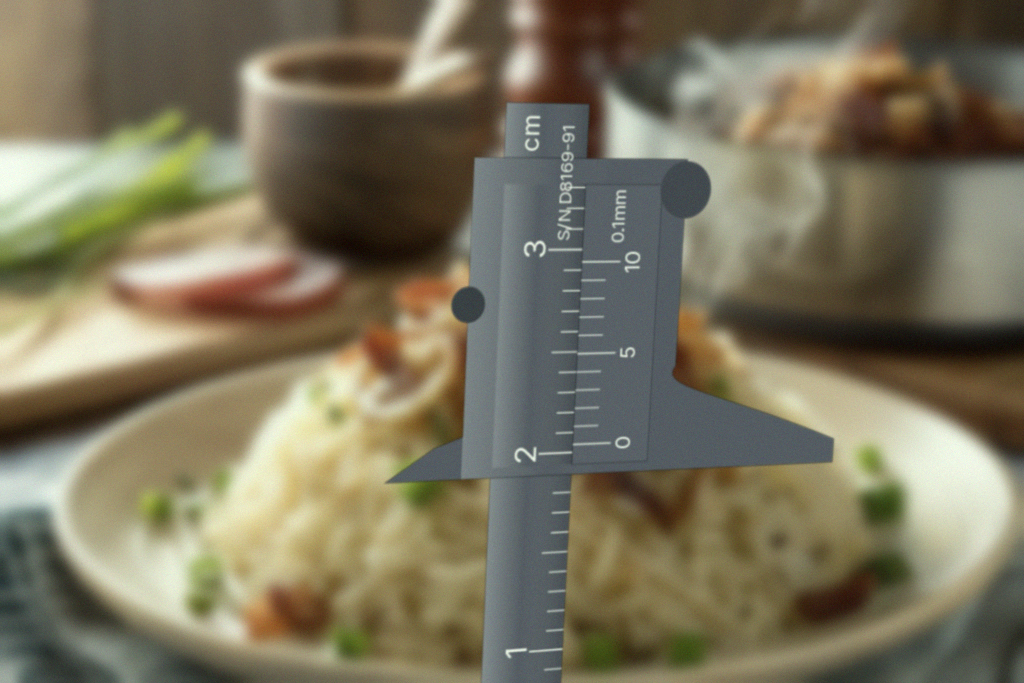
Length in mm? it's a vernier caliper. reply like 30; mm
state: 20.4; mm
